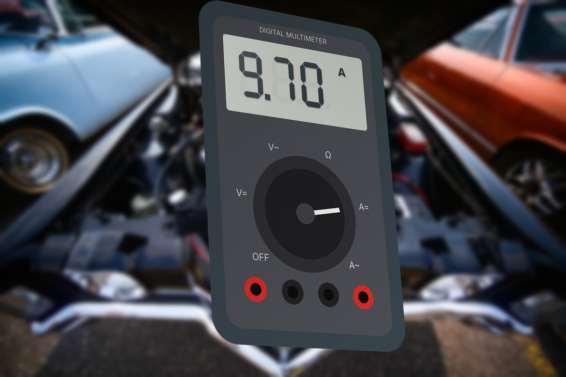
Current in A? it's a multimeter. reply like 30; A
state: 9.70; A
